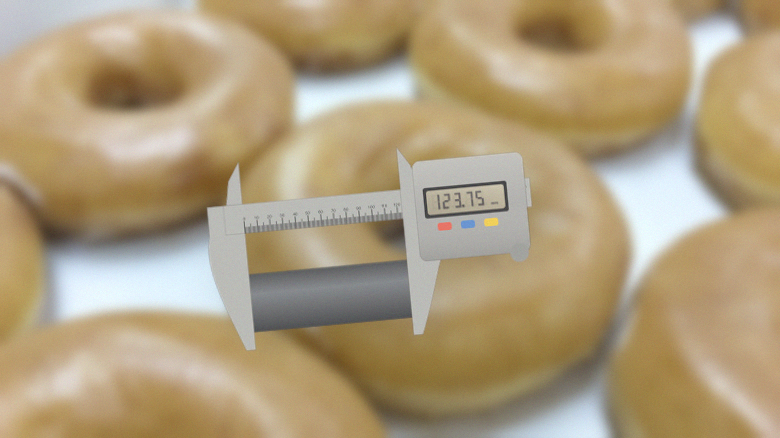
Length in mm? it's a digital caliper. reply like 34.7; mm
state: 123.75; mm
